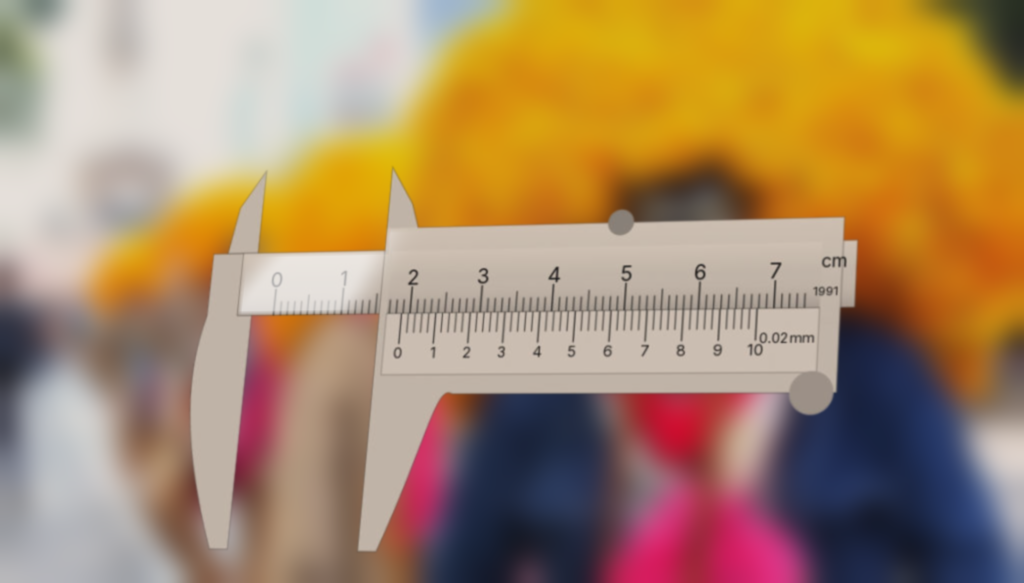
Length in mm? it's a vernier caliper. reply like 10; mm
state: 18.8; mm
